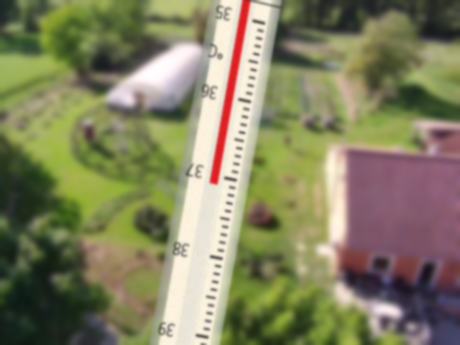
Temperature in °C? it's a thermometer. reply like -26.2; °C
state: 37.1; °C
